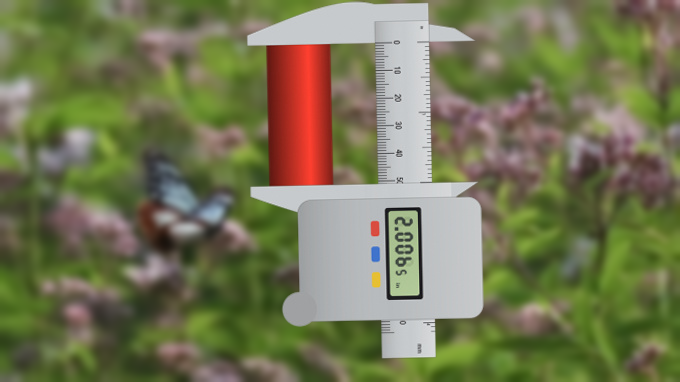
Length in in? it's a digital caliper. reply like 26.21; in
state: 2.0065; in
